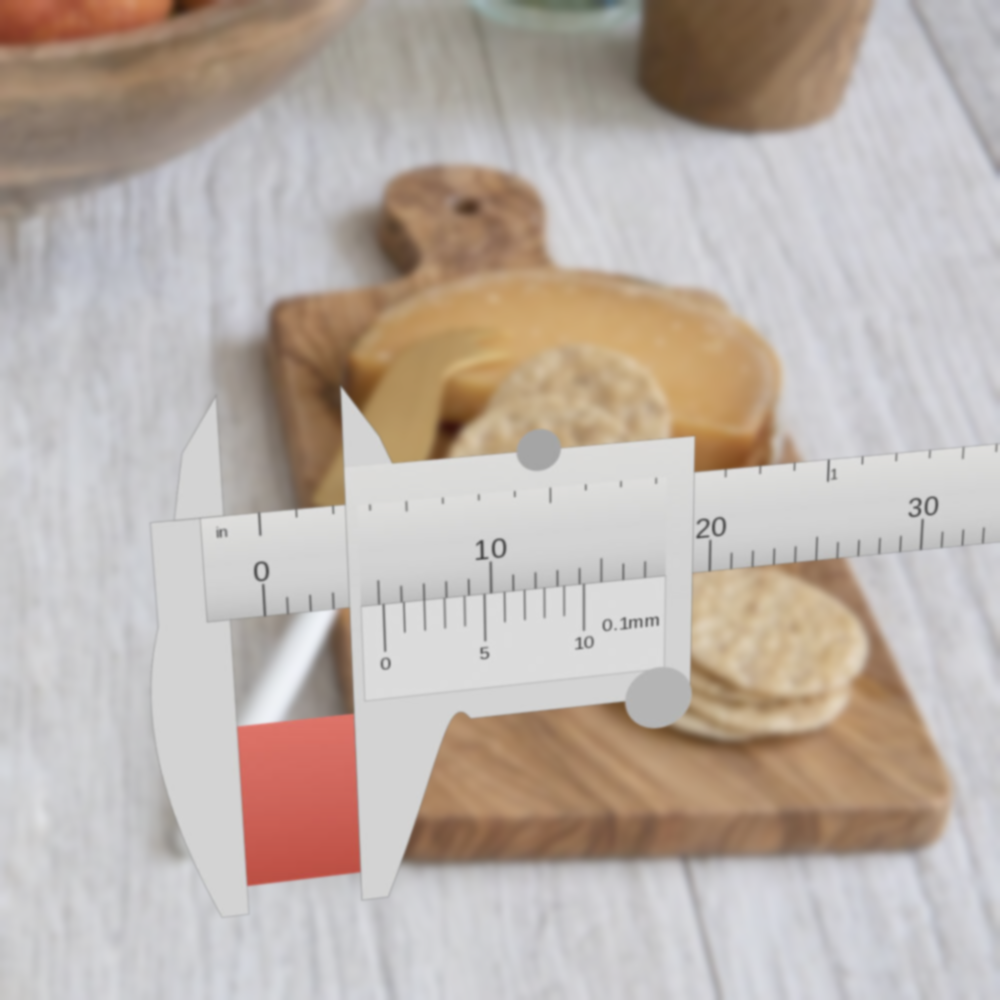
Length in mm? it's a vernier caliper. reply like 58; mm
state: 5.2; mm
